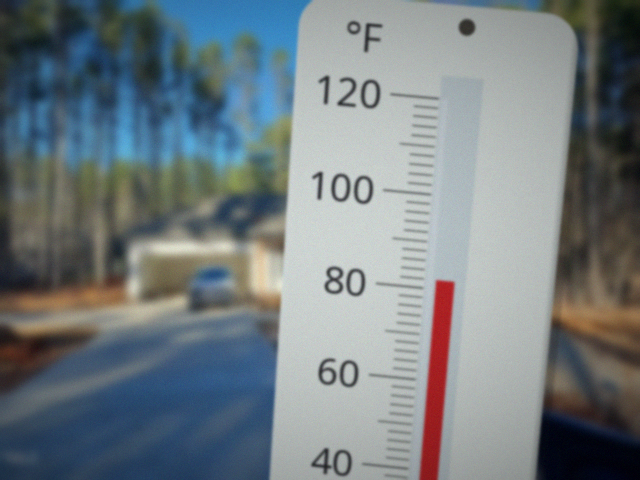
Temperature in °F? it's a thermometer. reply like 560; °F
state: 82; °F
